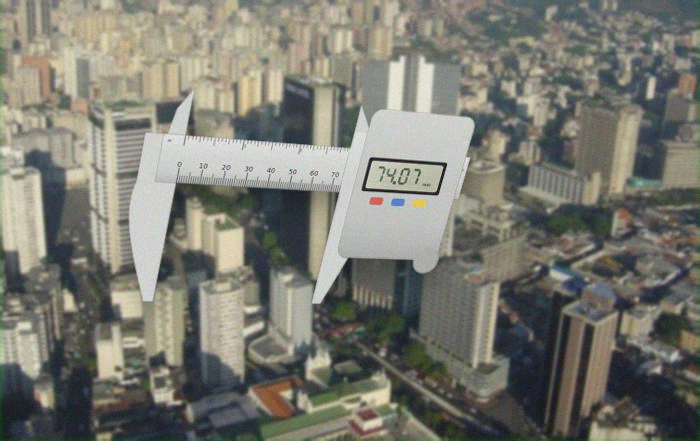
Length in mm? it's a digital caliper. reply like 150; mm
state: 74.07; mm
